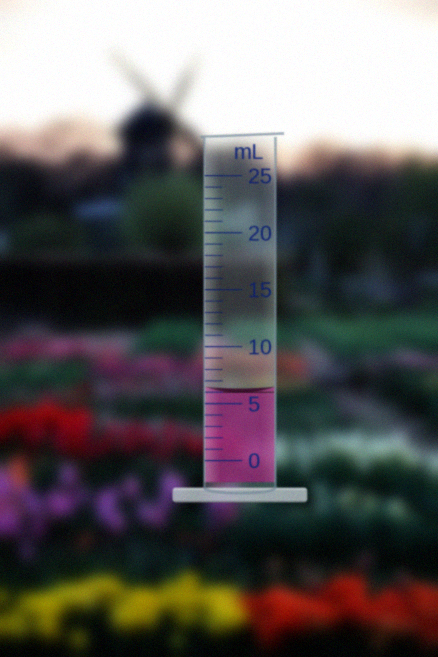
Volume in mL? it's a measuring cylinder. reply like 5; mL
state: 6; mL
